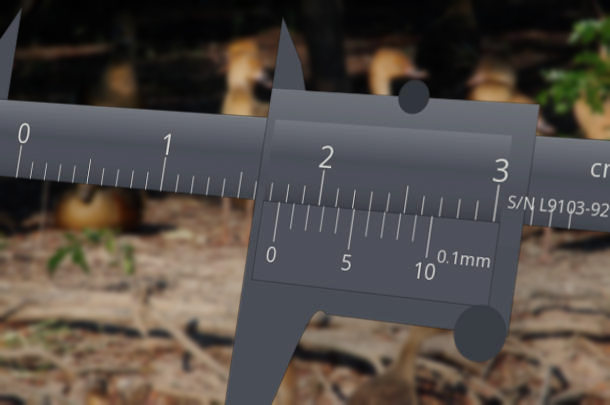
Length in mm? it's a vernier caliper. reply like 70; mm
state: 17.6; mm
